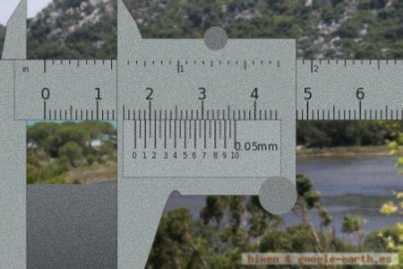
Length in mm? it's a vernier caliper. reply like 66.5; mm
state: 17.2; mm
